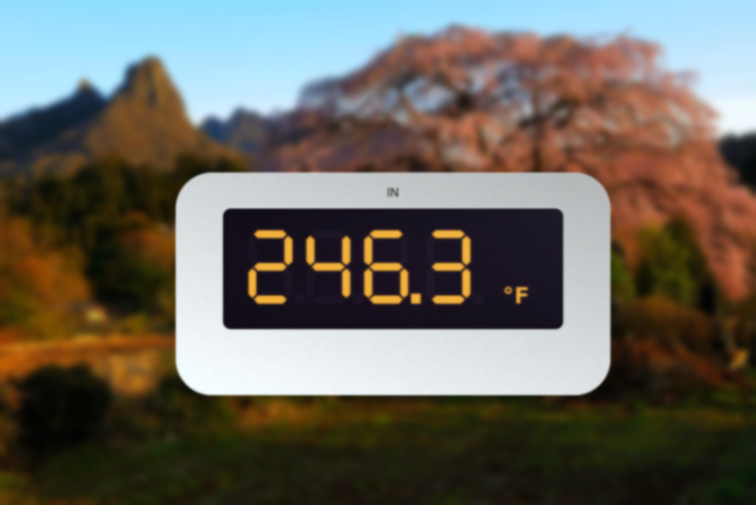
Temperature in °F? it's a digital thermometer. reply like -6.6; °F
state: 246.3; °F
